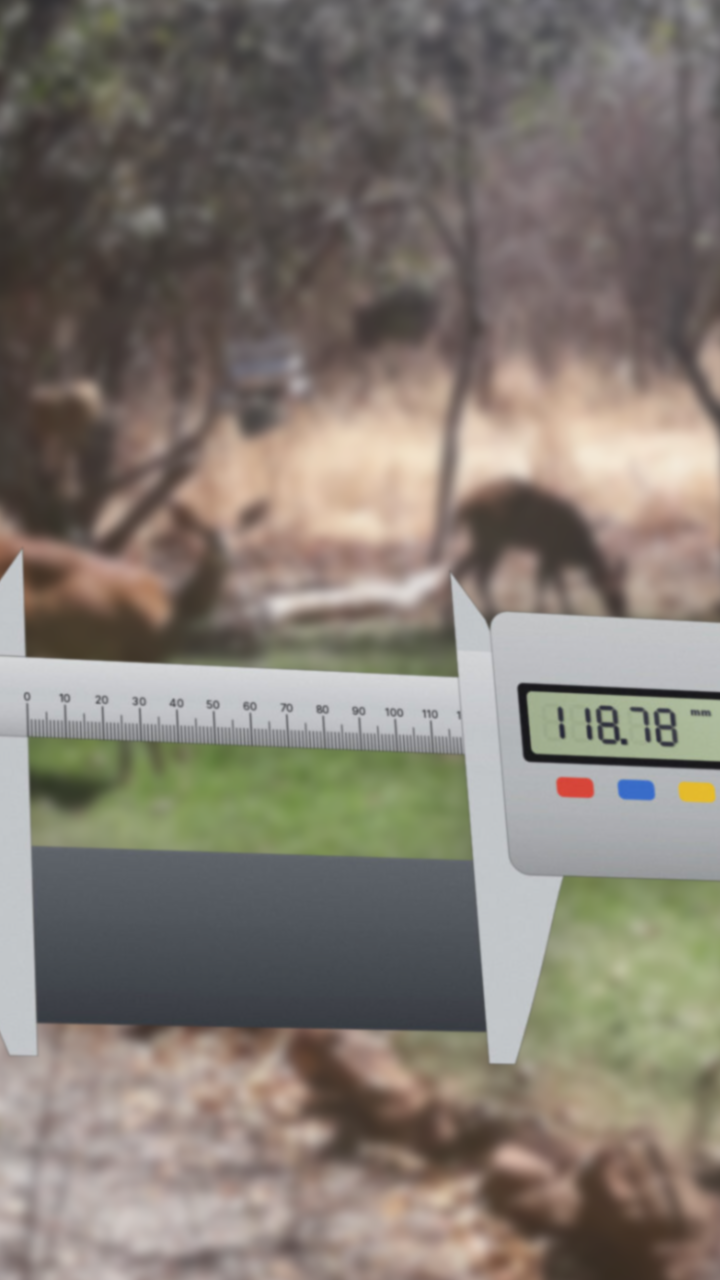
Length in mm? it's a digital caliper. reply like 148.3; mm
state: 118.78; mm
